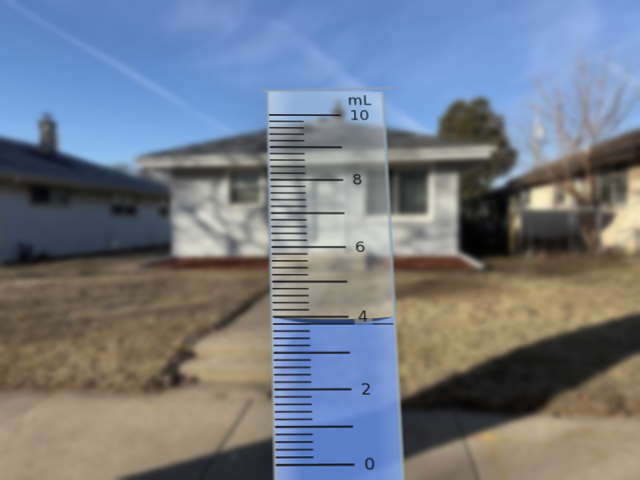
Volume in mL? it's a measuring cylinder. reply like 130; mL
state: 3.8; mL
